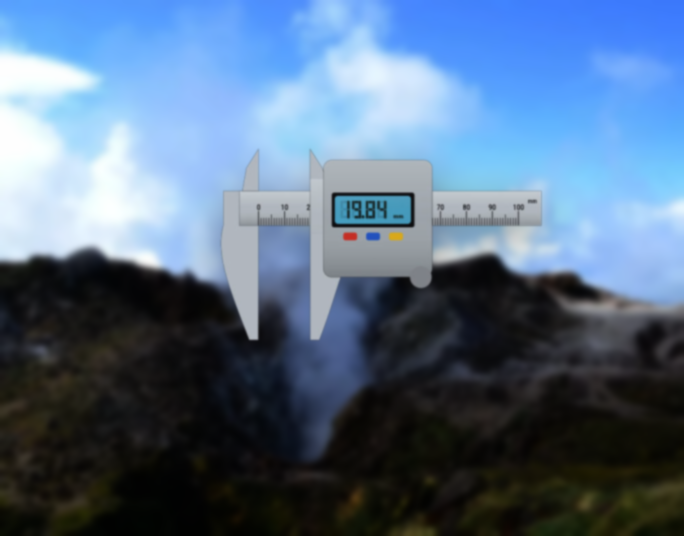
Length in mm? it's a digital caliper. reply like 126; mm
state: 19.84; mm
